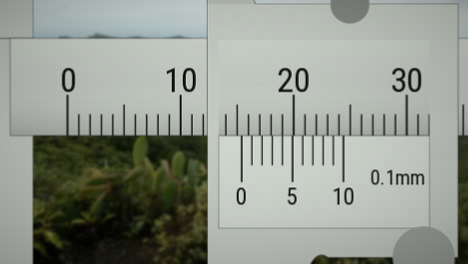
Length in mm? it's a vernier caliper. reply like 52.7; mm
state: 15.4; mm
